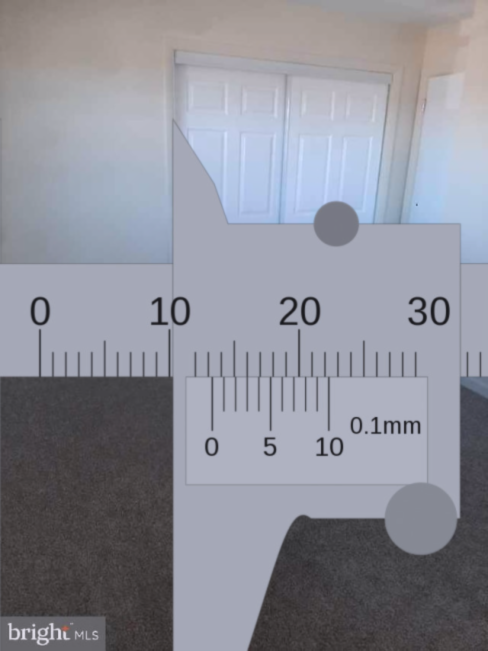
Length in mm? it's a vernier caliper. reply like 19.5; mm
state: 13.3; mm
